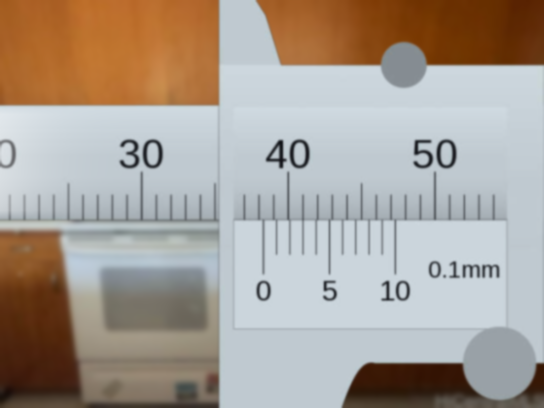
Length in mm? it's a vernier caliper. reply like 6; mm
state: 38.3; mm
